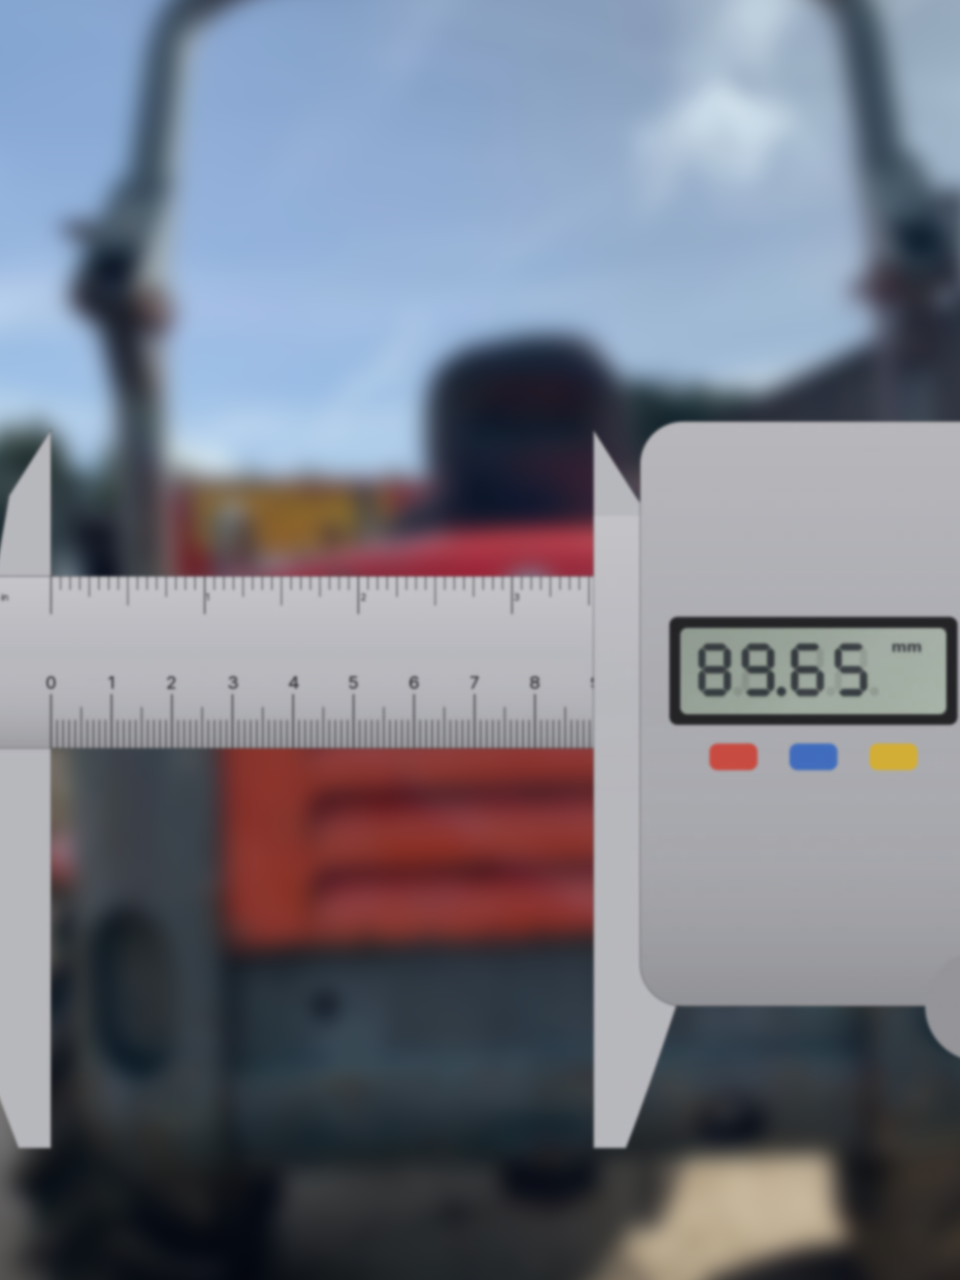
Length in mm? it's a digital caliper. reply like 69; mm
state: 89.65; mm
